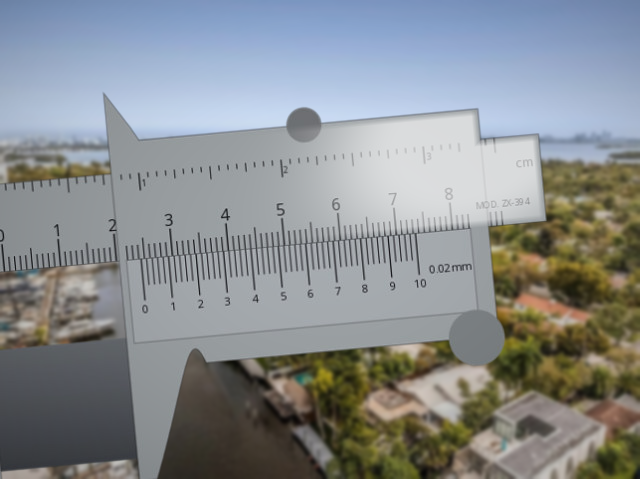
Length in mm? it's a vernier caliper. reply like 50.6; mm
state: 24.4; mm
